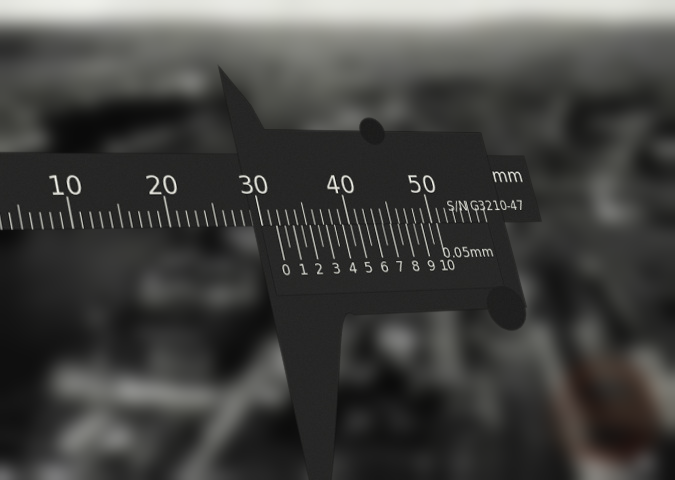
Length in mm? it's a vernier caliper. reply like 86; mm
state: 31.6; mm
